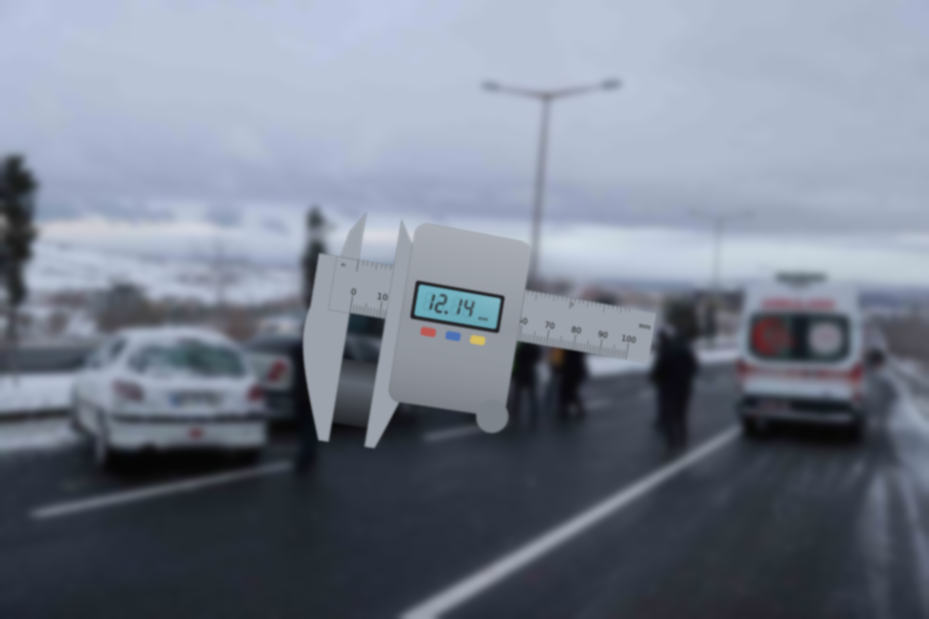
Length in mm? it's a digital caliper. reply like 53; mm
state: 12.14; mm
